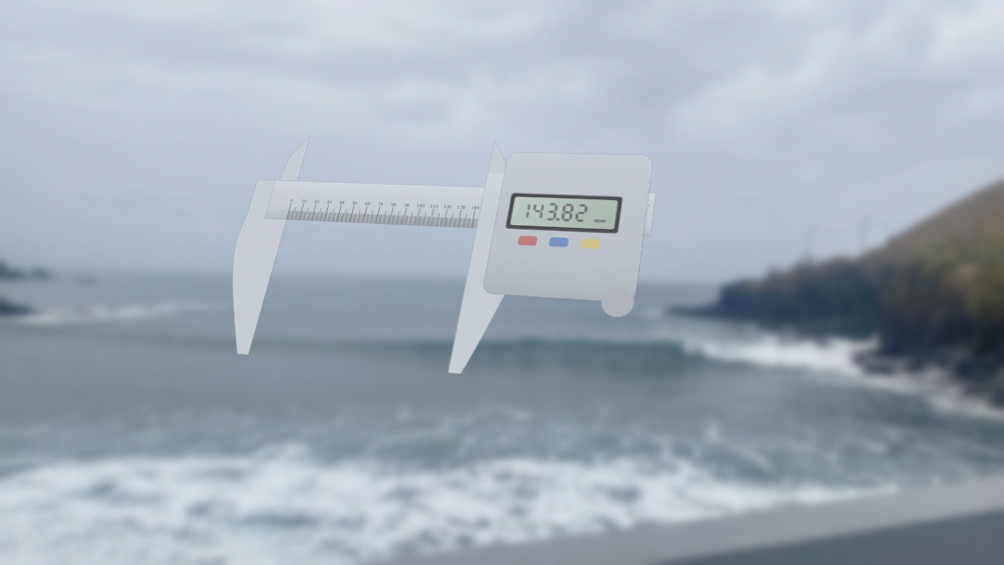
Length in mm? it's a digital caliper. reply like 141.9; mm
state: 143.82; mm
